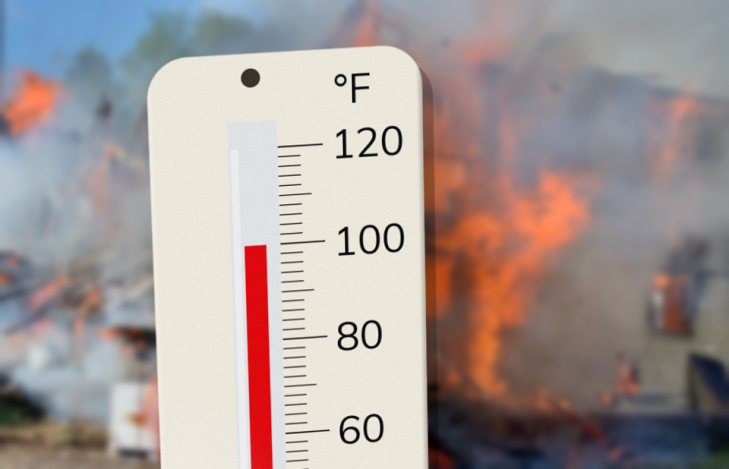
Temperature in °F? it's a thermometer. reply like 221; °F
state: 100; °F
